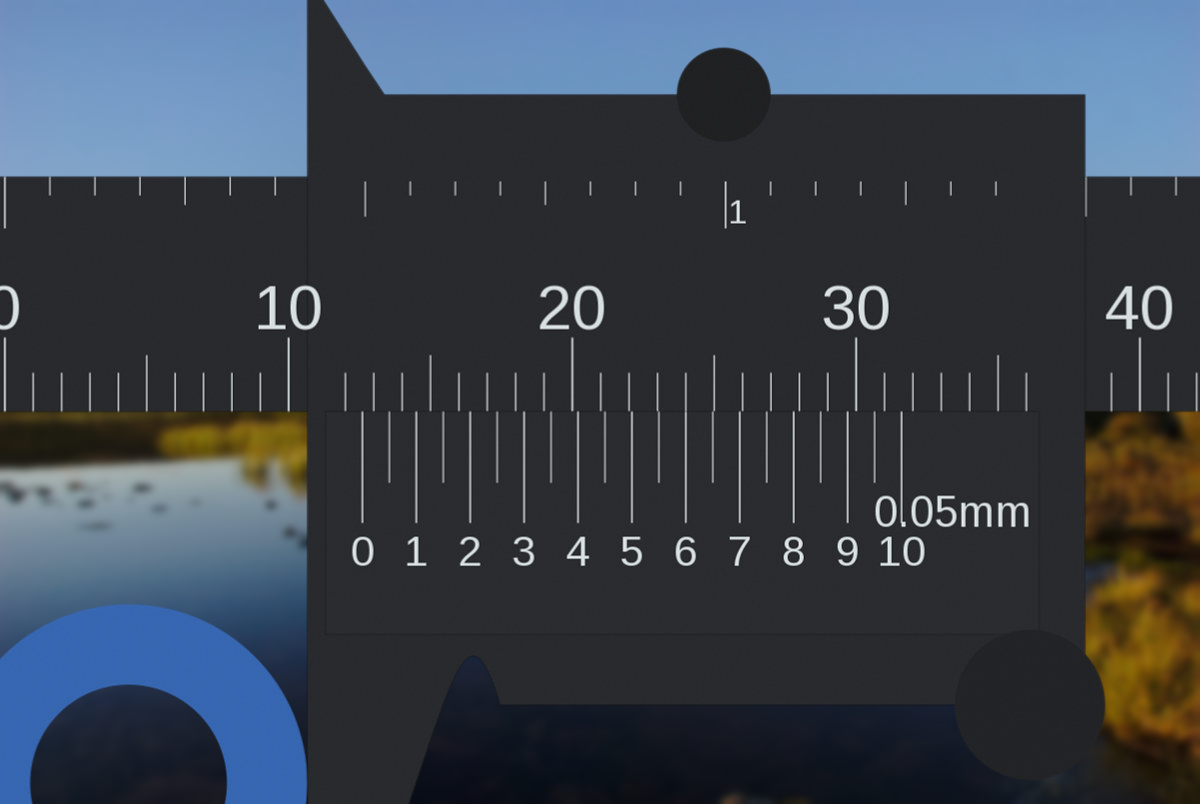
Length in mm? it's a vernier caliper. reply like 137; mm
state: 12.60; mm
